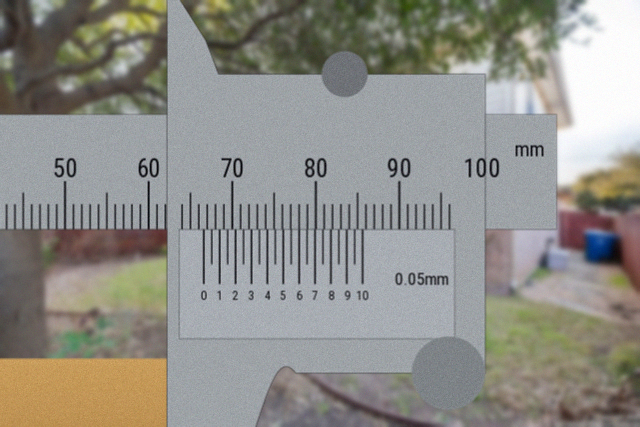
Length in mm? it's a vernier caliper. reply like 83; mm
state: 66.6; mm
